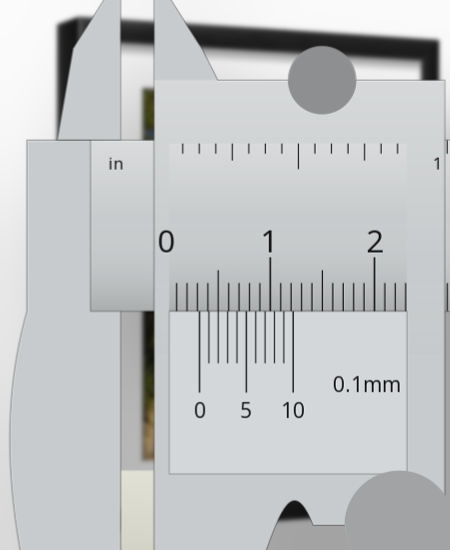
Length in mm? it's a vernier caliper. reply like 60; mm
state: 3.2; mm
